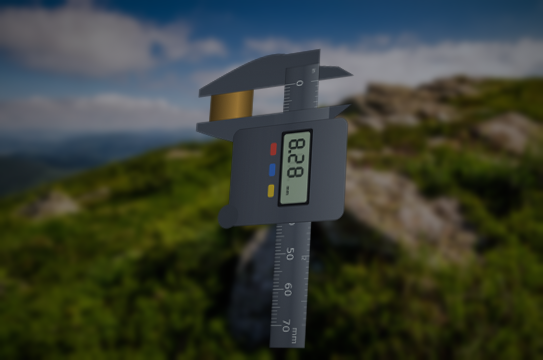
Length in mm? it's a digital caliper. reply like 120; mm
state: 8.28; mm
